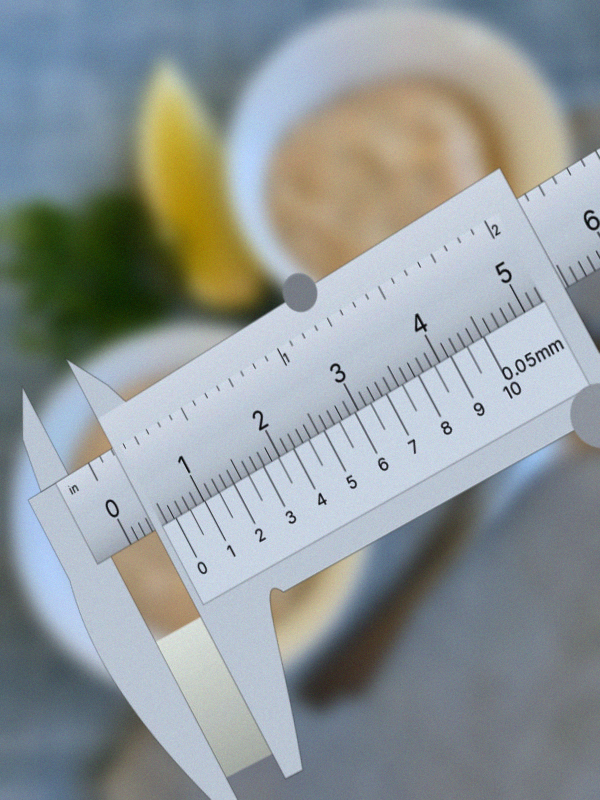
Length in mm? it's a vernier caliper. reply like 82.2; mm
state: 6.2; mm
